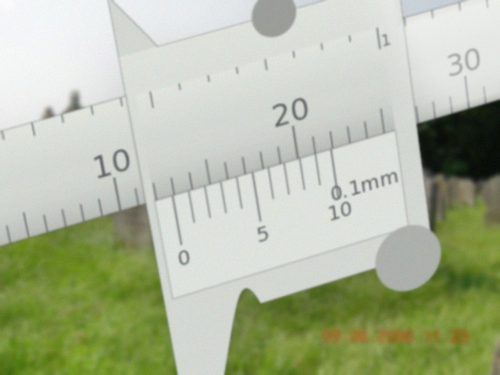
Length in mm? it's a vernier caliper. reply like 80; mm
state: 12.9; mm
